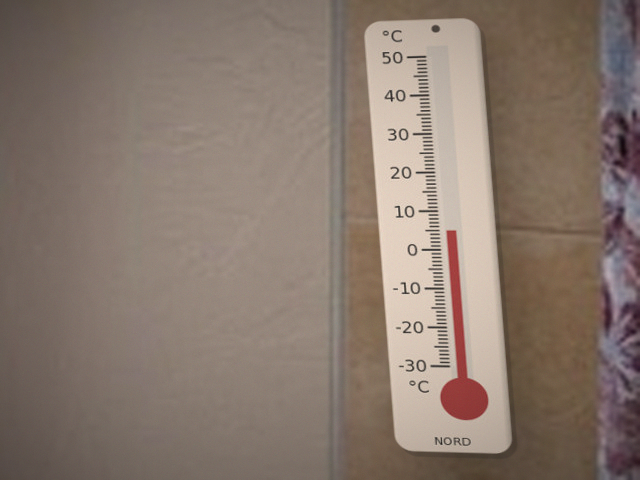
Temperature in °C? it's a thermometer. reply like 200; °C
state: 5; °C
